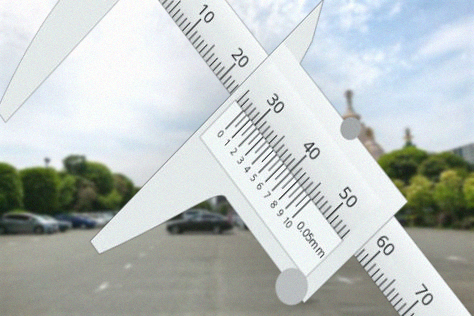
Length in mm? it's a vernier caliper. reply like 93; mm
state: 26.8; mm
